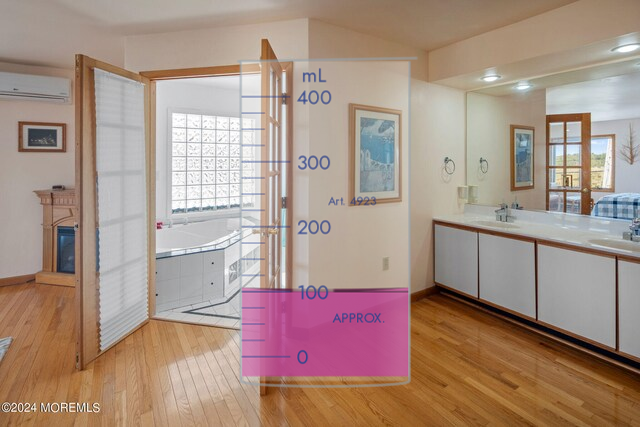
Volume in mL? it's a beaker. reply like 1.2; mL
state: 100; mL
